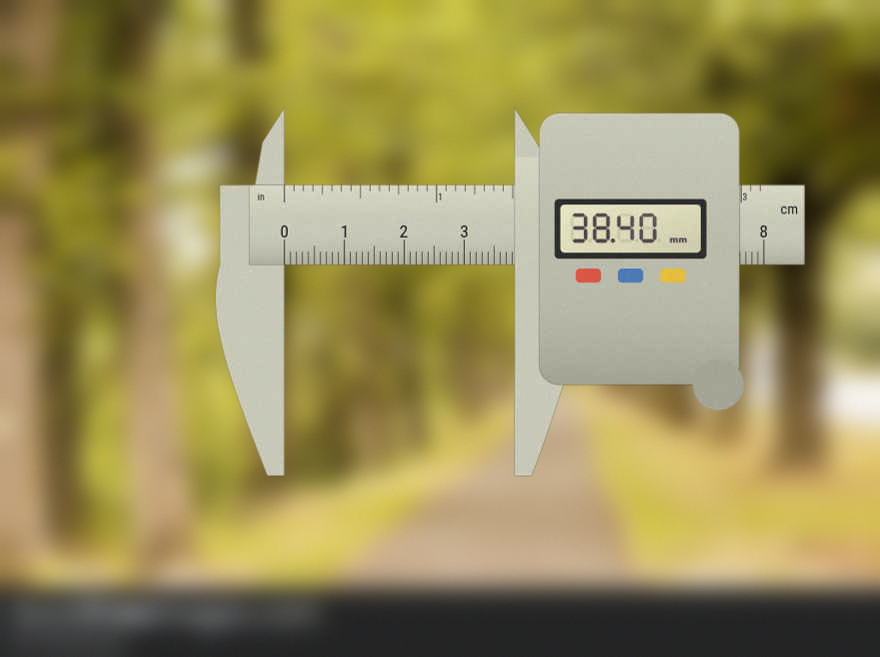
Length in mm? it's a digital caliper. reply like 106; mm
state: 38.40; mm
